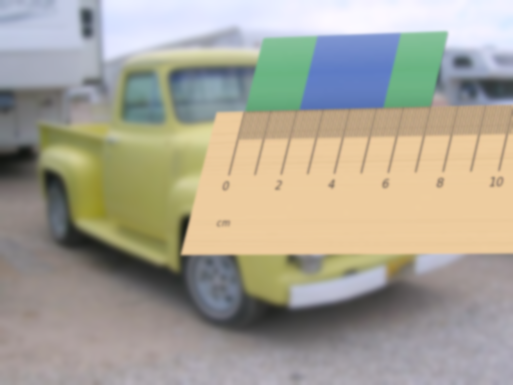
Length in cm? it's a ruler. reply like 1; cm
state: 7; cm
